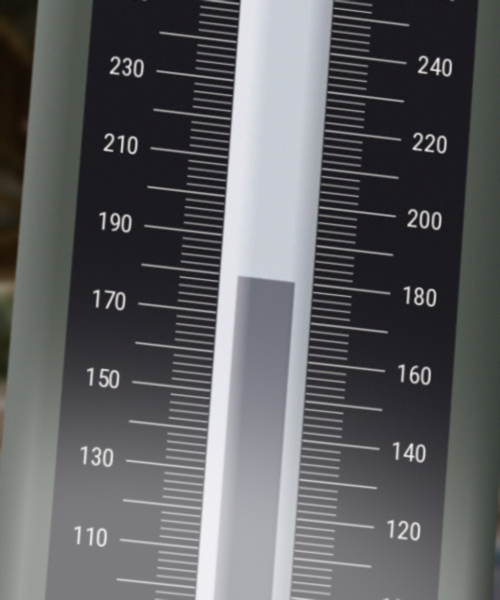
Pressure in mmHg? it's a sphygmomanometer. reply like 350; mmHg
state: 180; mmHg
